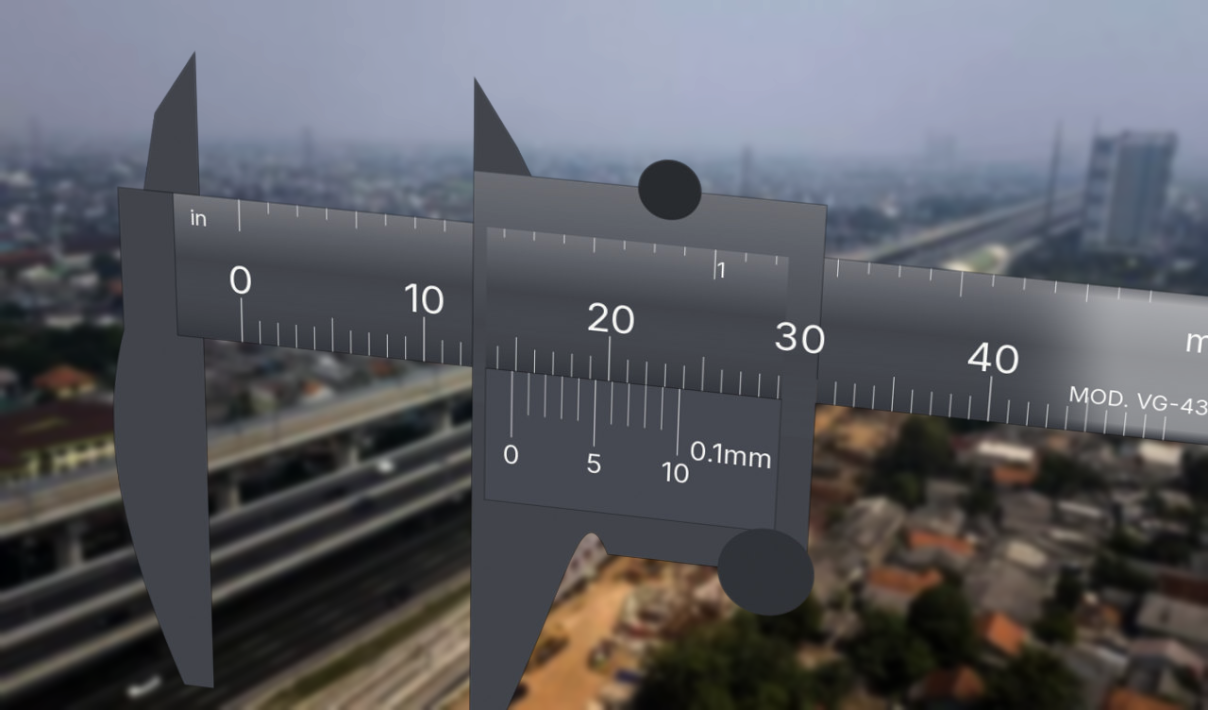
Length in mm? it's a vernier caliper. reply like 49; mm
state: 14.8; mm
